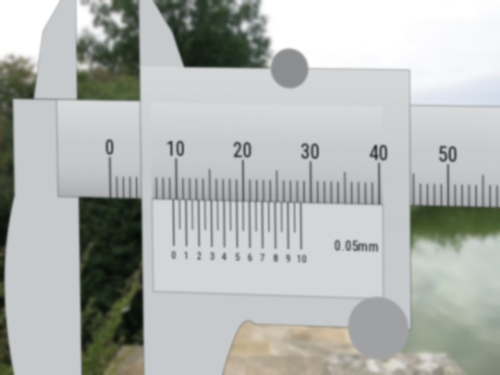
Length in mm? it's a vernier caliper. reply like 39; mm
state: 9.5; mm
